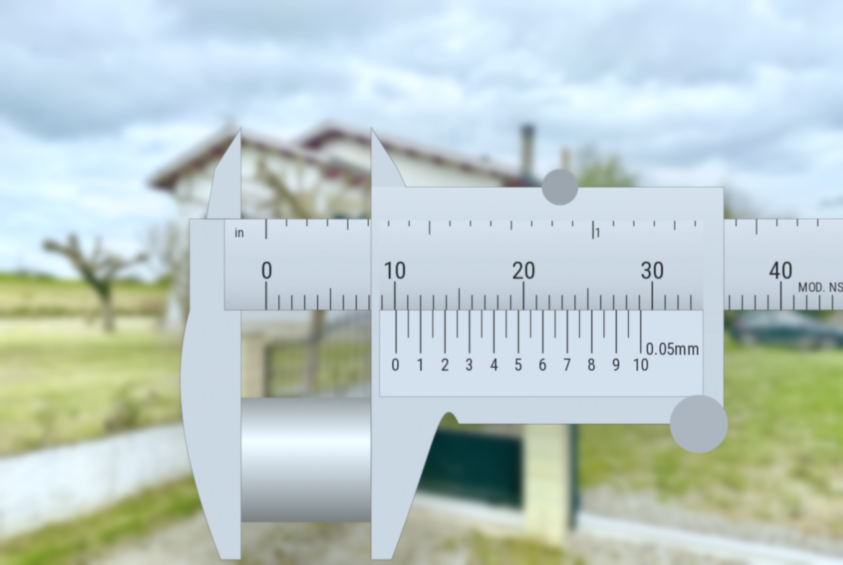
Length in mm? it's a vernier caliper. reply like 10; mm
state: 10.1; mm
